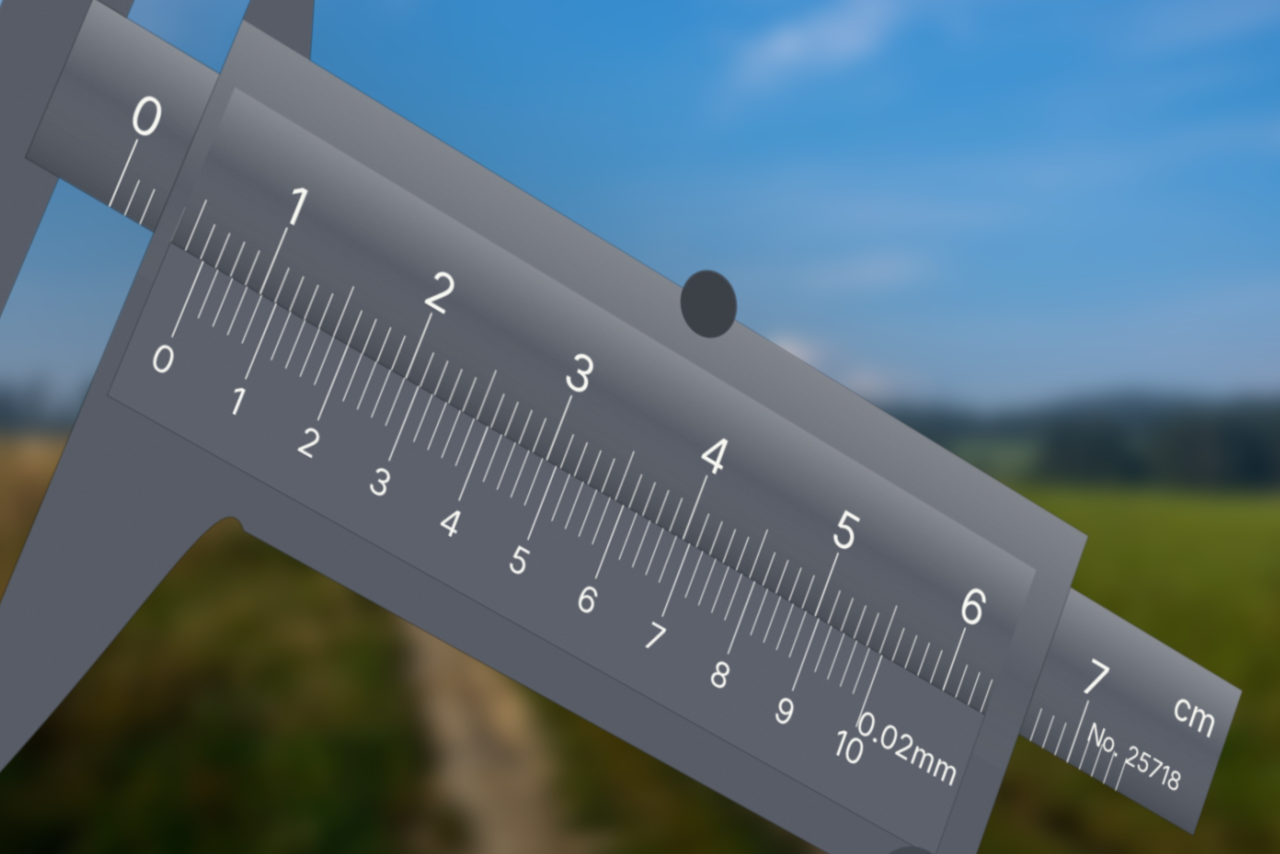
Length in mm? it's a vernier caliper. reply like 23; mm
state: 6.2; mm
